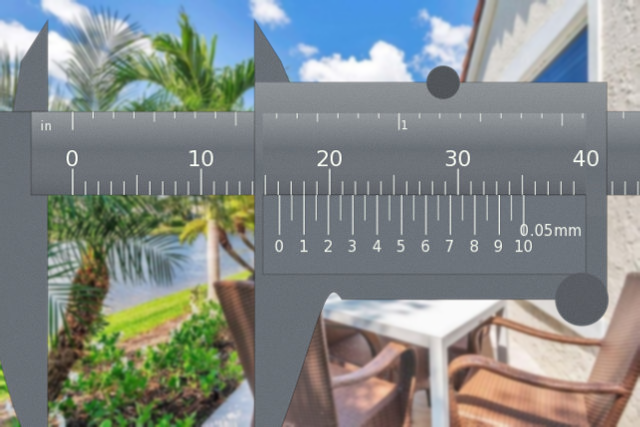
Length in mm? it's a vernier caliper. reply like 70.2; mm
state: 16.1; mm
